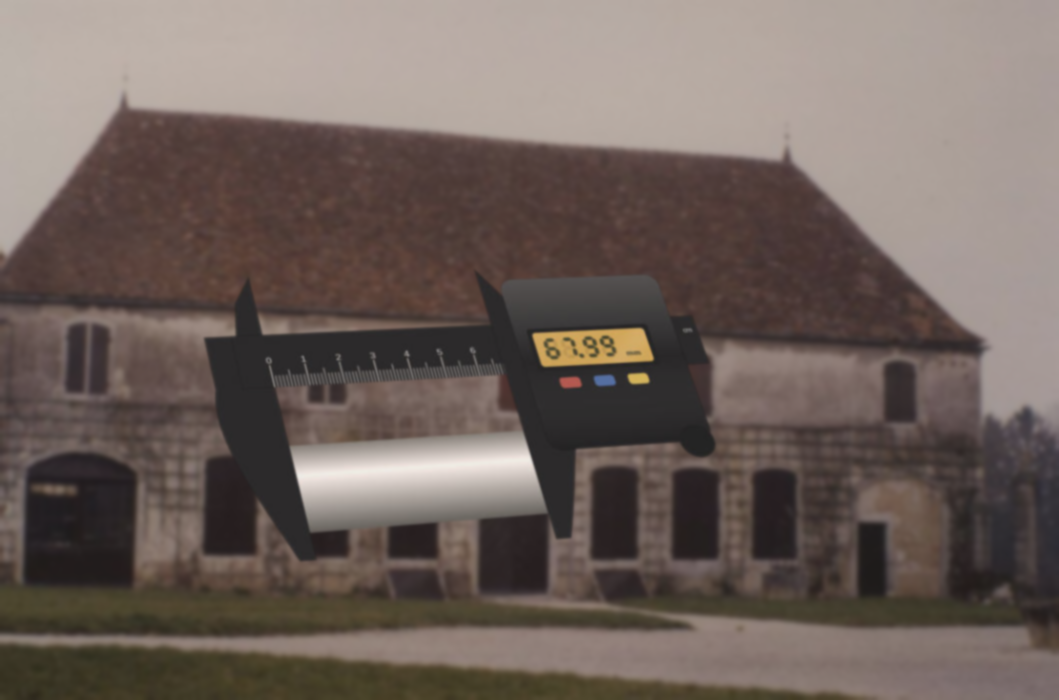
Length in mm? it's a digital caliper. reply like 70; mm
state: 67.99; mm
